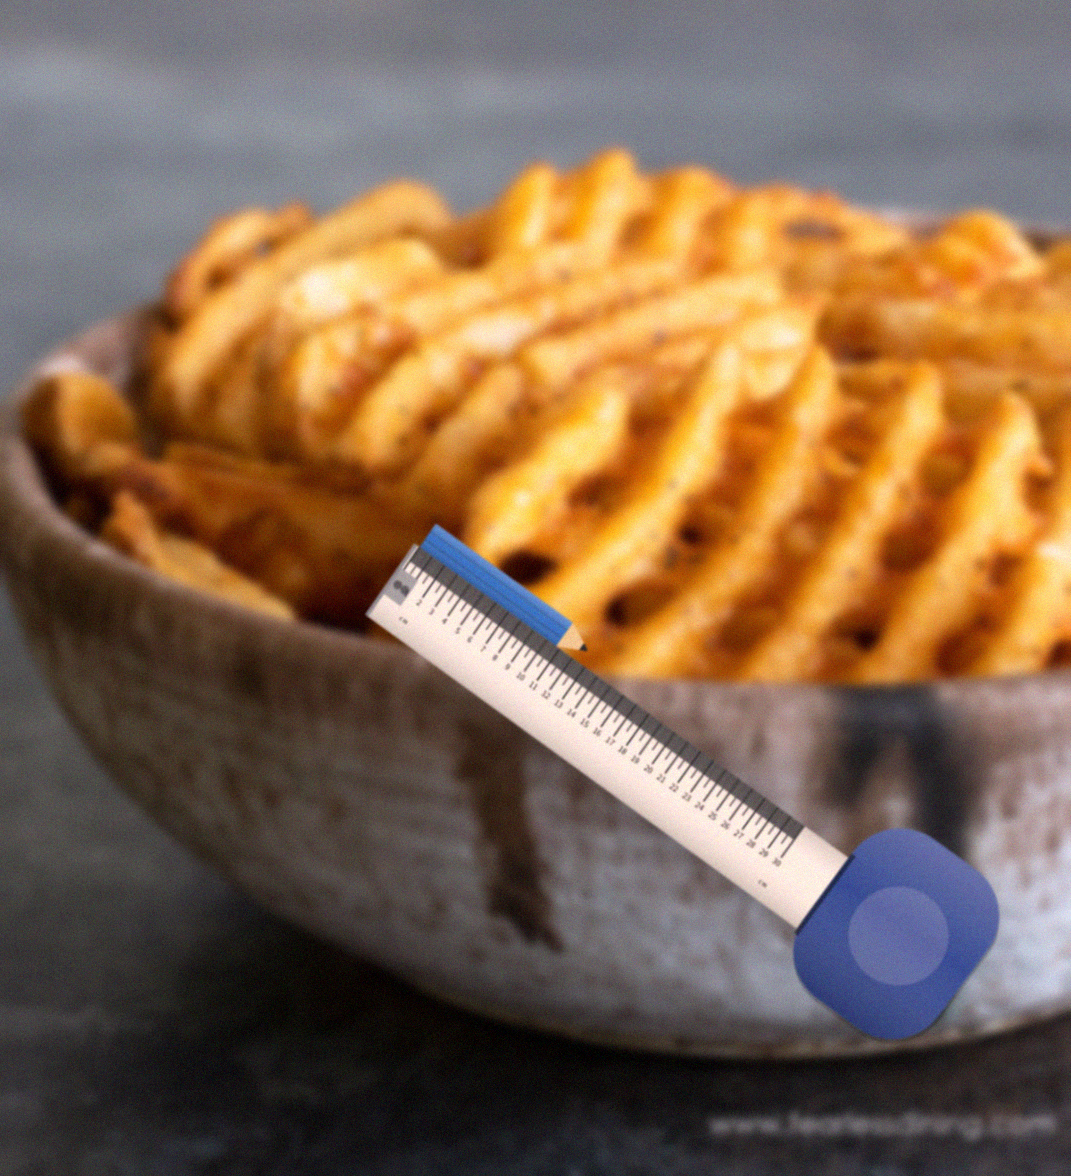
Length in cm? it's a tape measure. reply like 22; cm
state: 12.5; cm
